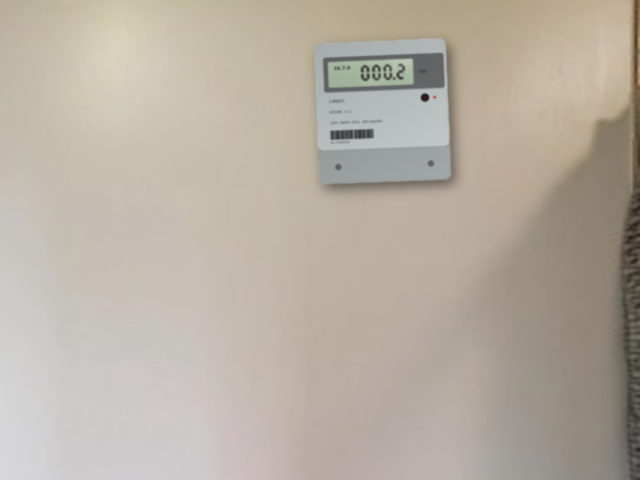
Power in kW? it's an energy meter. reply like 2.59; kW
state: 0.2; kW
